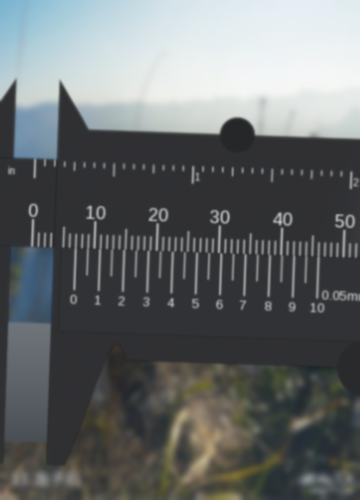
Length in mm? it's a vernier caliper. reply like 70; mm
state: 7.0; mm
